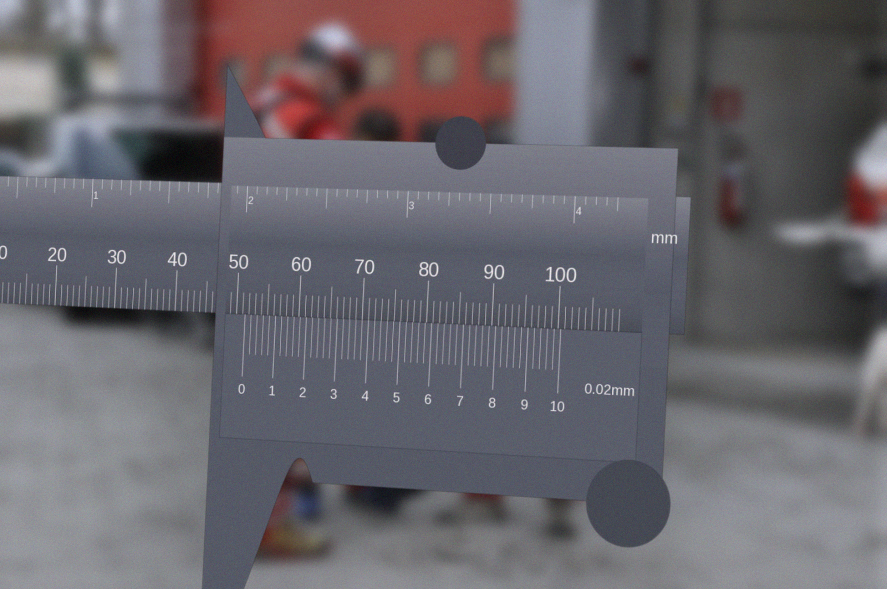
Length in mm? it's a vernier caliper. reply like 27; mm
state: 51.4; mm
